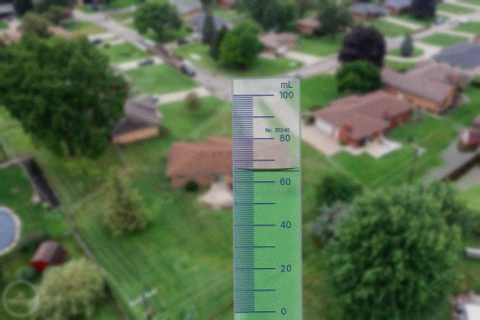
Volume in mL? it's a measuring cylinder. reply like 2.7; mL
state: 65; mL
